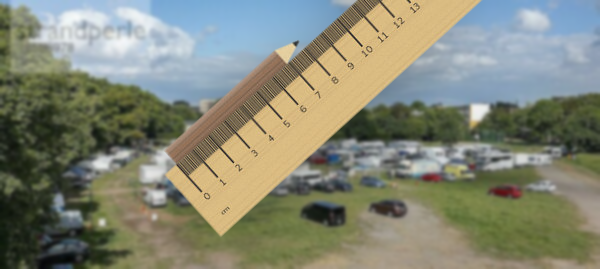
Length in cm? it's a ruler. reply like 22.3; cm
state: 8; cm
